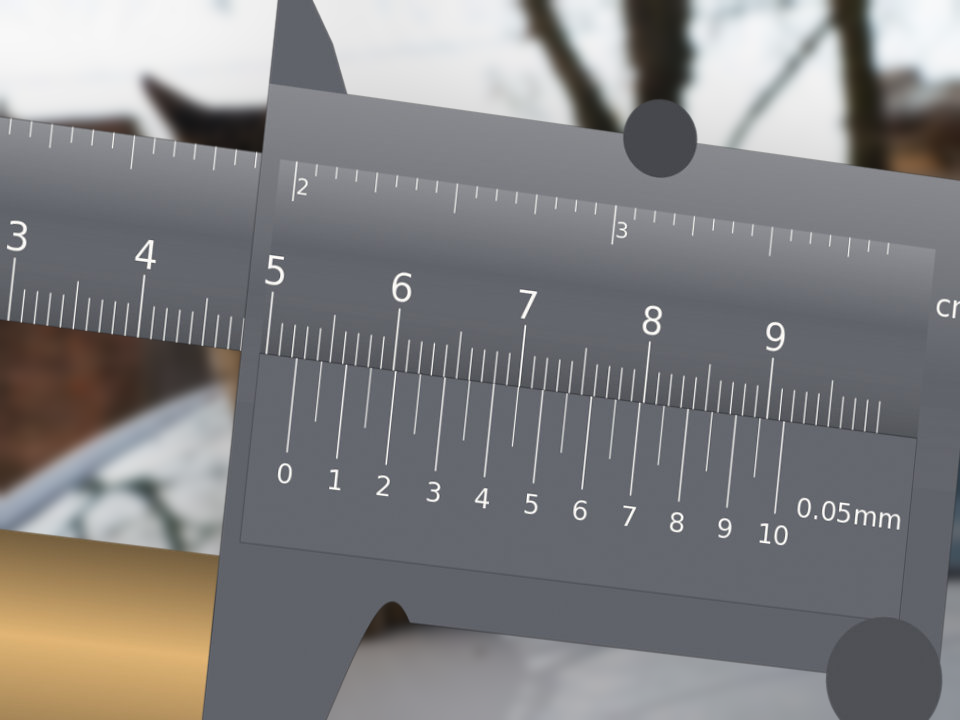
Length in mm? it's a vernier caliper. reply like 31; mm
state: 52.4; mm
